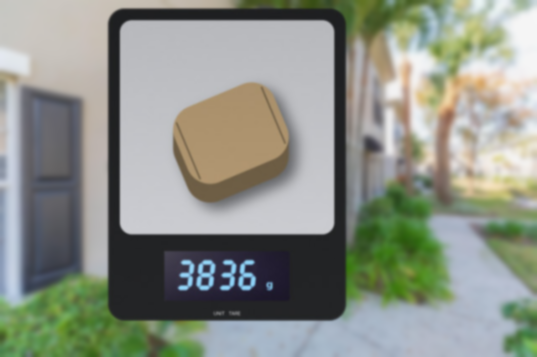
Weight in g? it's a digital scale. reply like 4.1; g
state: 3836; g
